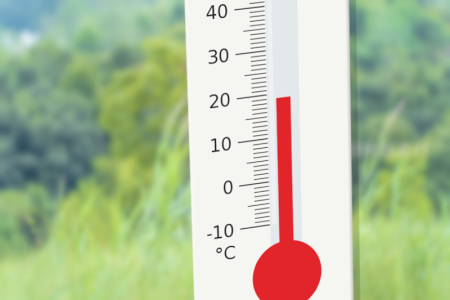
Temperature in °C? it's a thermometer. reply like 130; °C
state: 19; °C
